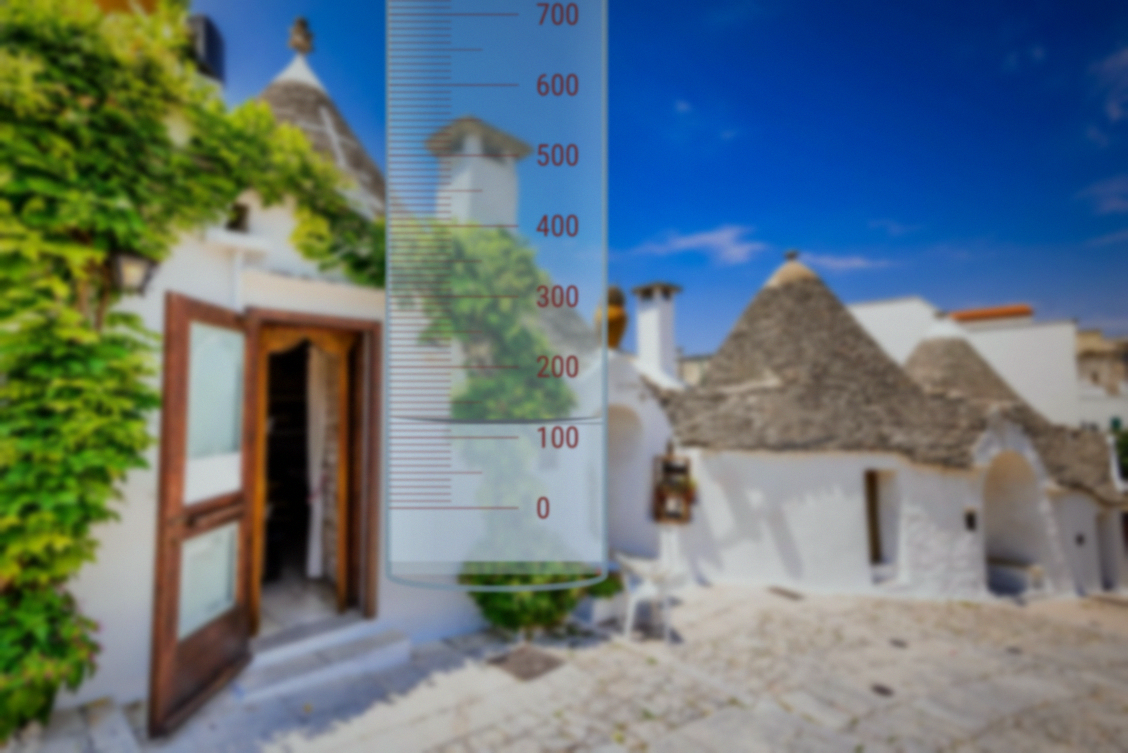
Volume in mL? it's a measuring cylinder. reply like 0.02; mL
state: 120; mL
